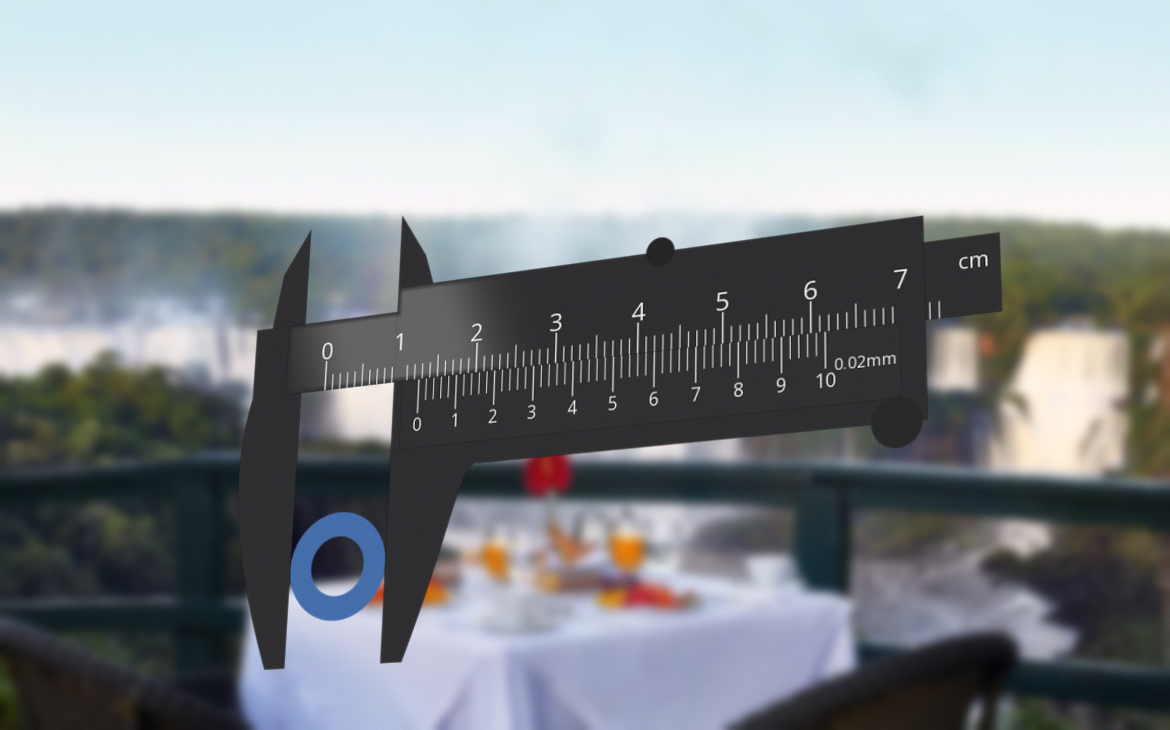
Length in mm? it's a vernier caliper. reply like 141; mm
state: 12.6; mm
